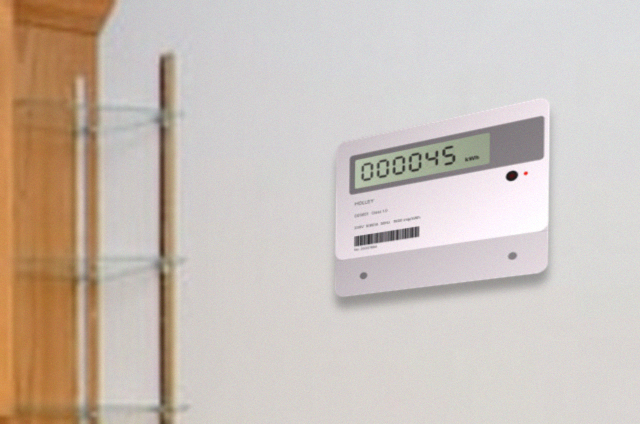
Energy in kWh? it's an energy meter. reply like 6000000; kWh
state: 45; kWh
